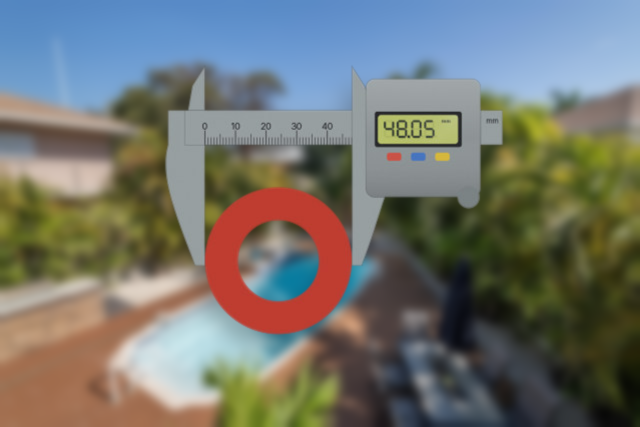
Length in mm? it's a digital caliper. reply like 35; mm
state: 48.05; mm
